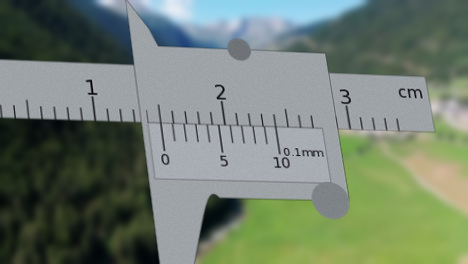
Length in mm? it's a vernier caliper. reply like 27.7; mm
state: 15.0; mm
